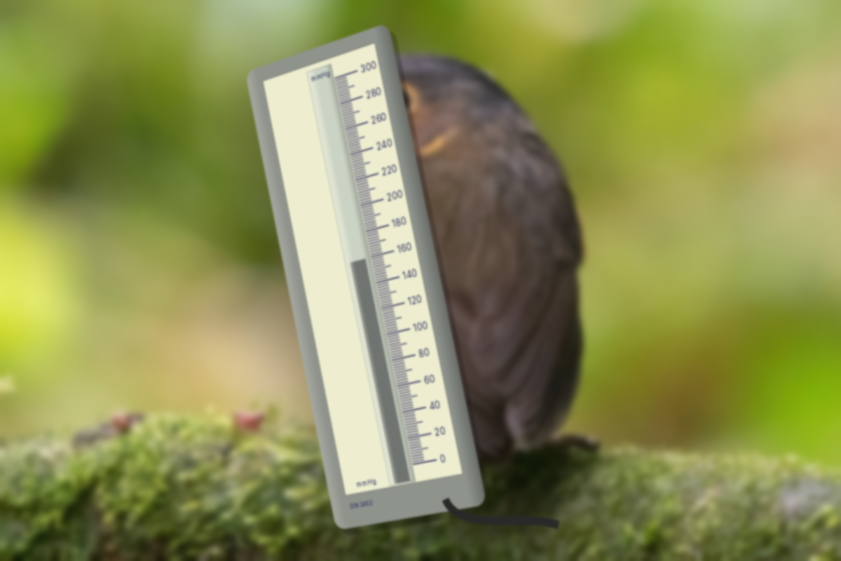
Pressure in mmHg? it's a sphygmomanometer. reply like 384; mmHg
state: 160; mmHg
